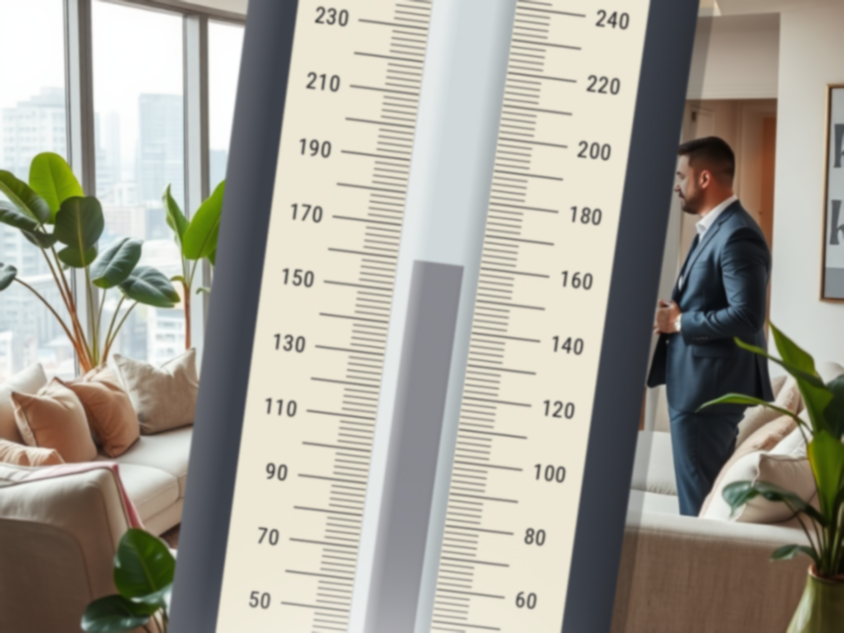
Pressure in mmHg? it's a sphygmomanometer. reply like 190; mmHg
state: 160; mmHg
